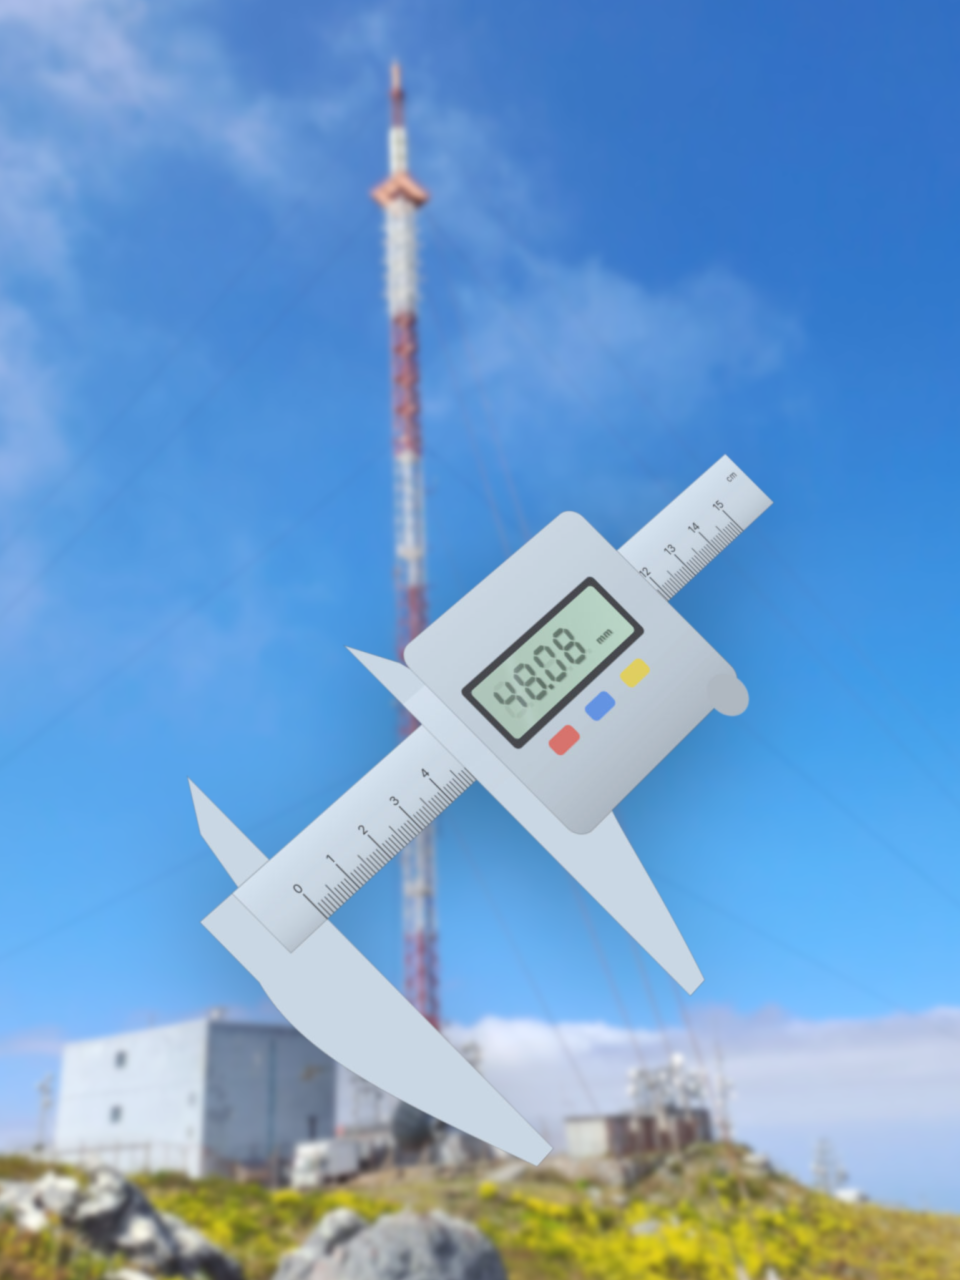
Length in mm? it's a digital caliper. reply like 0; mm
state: 48.08; mm
